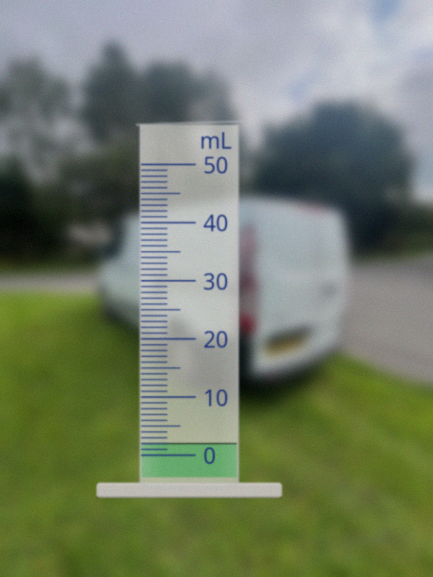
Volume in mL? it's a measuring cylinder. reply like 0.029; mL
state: 2; mL
